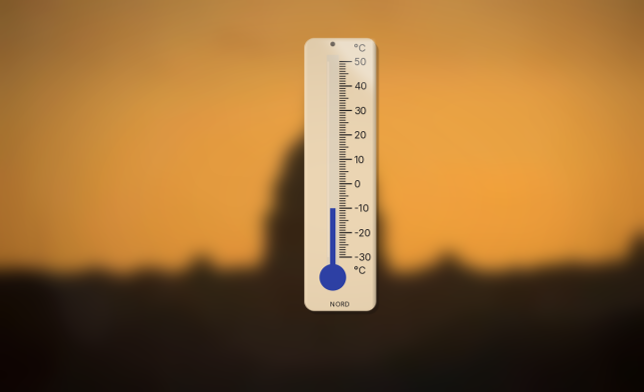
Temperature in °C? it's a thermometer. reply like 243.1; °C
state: -10; °C
